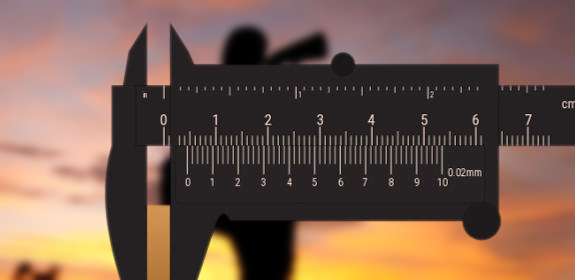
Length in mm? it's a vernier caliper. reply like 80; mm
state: 4.5; mm
